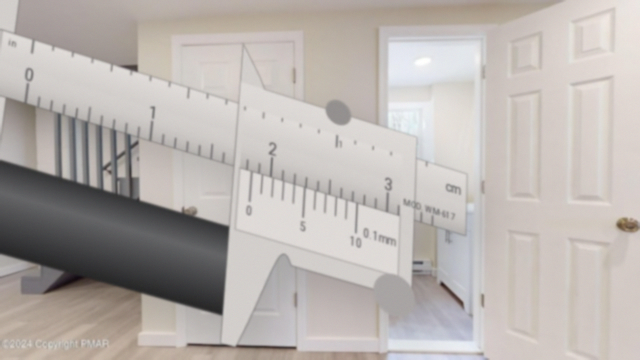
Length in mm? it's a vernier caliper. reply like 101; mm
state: 18.4; mm
